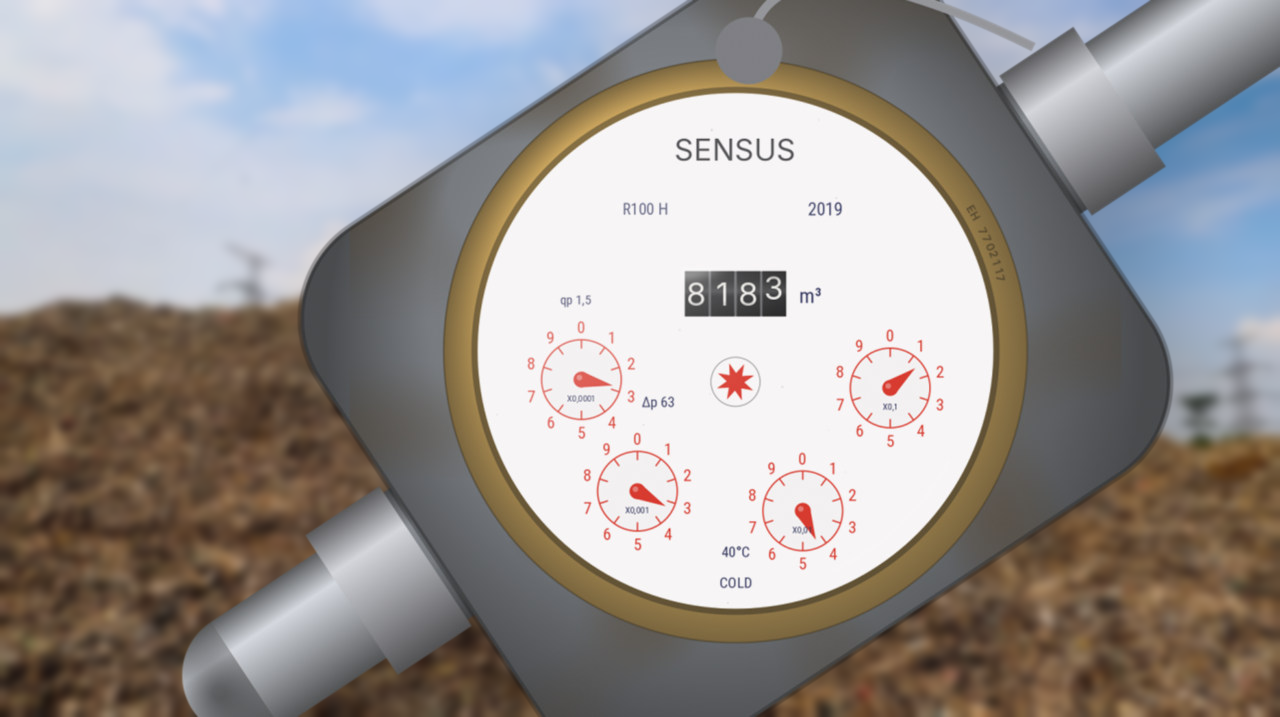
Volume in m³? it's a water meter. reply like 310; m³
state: 8183.1432; m³
